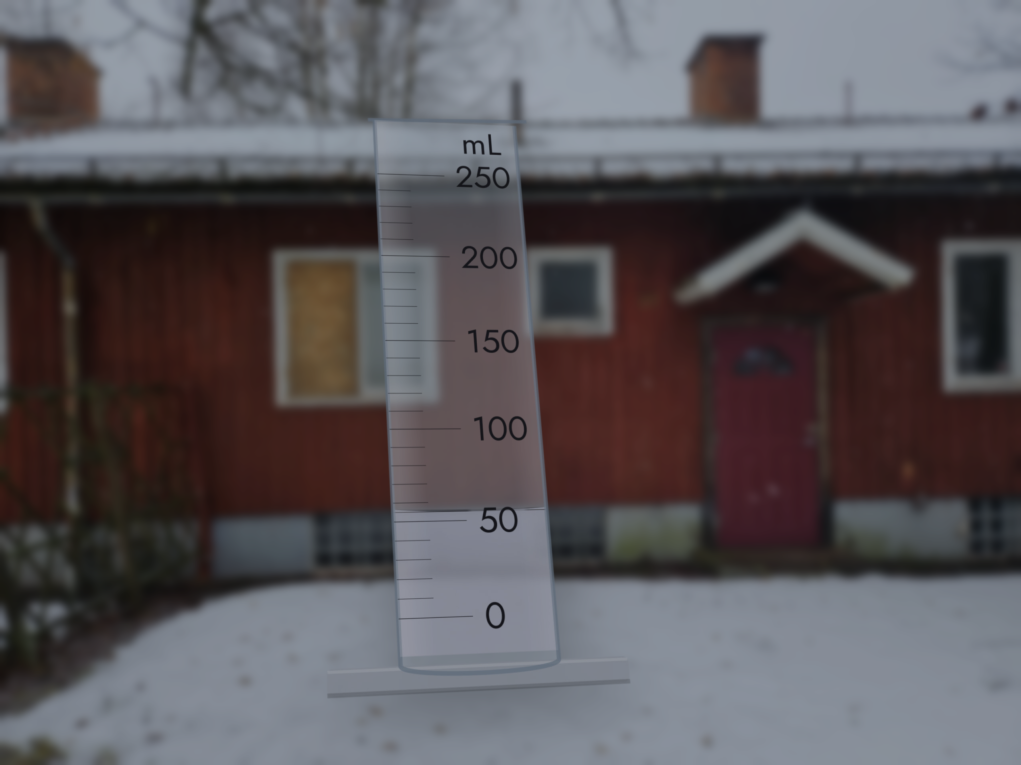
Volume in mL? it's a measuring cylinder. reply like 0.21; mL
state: 55; mL
